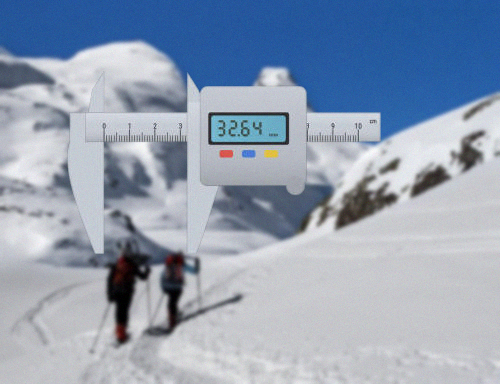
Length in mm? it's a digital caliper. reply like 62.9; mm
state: 32.64; mm
